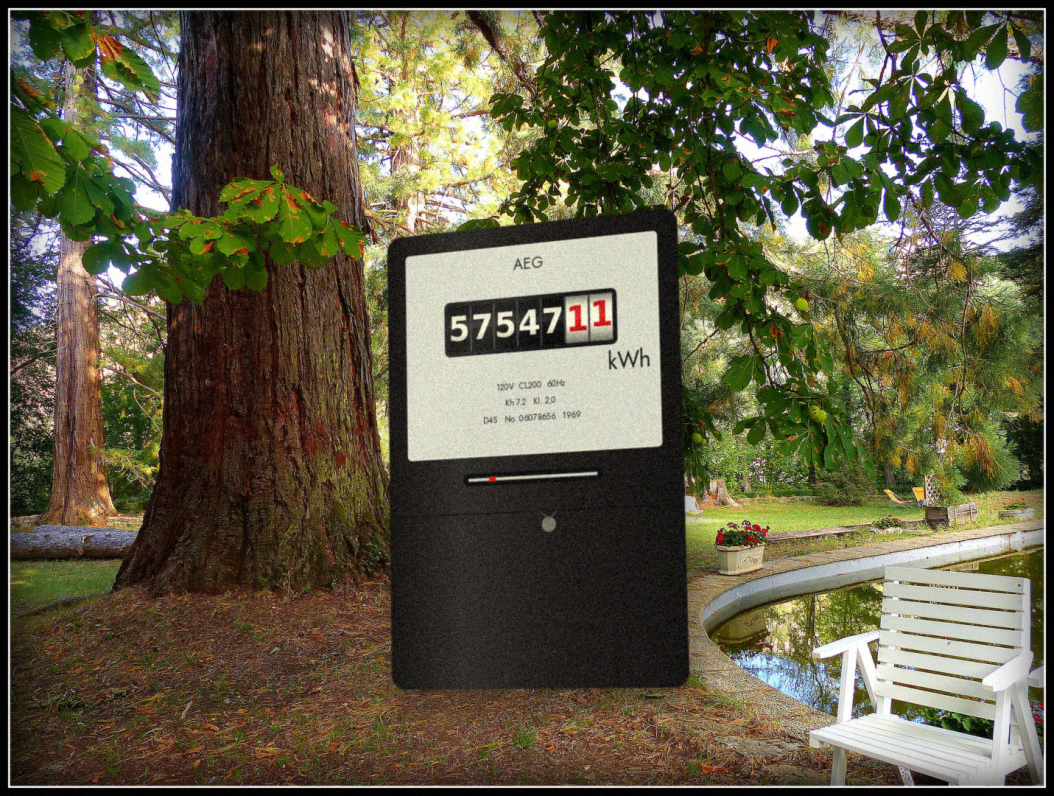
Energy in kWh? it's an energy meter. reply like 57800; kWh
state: 57547.11; kWh
